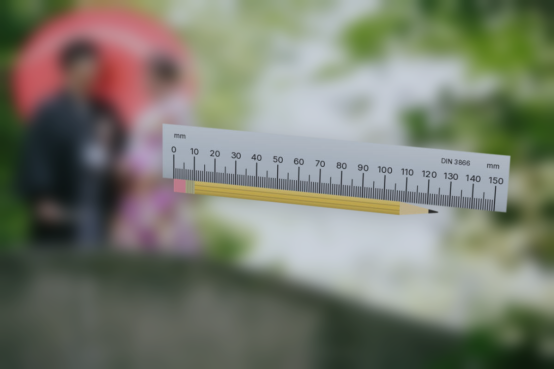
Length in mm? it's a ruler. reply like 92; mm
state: 125; mm
